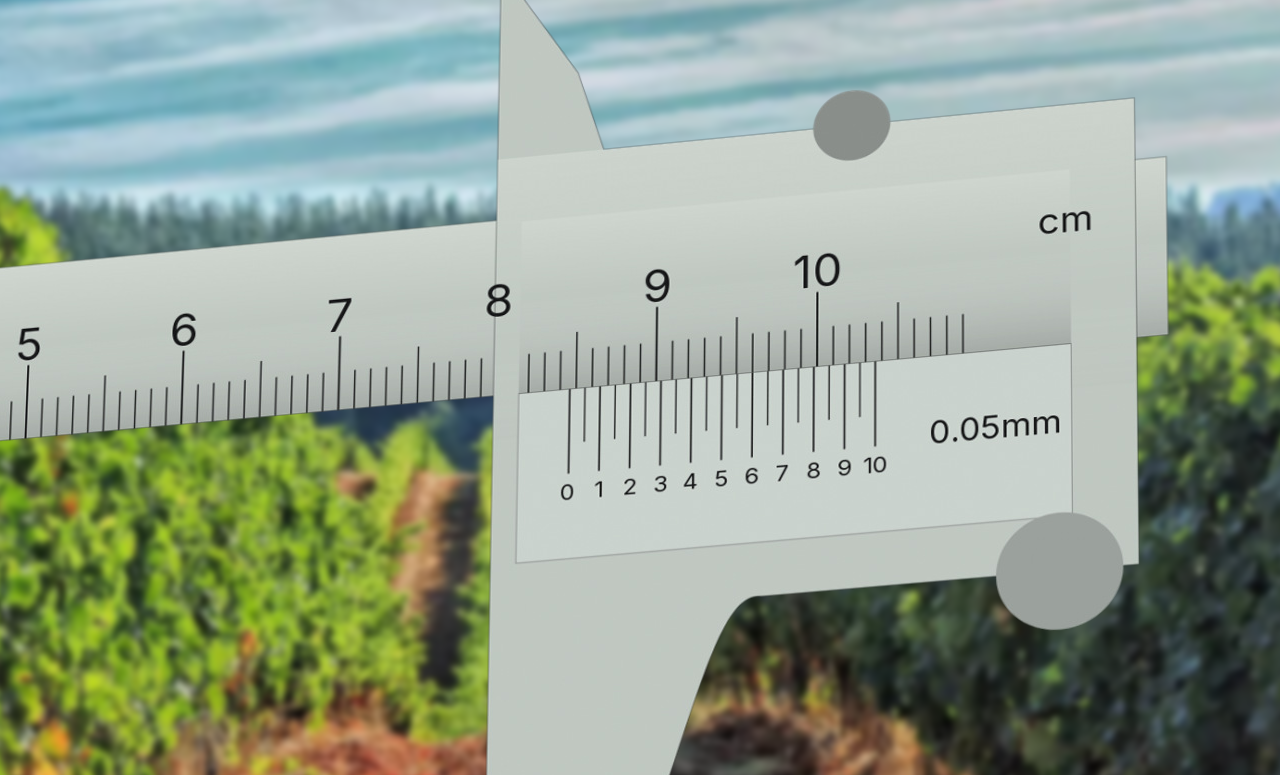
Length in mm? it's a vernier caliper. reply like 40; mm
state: 84.6; mm
